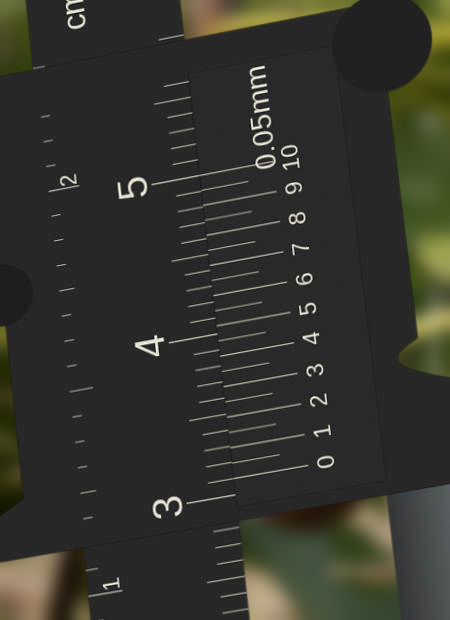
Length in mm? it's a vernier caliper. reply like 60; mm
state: 31.0; mm
